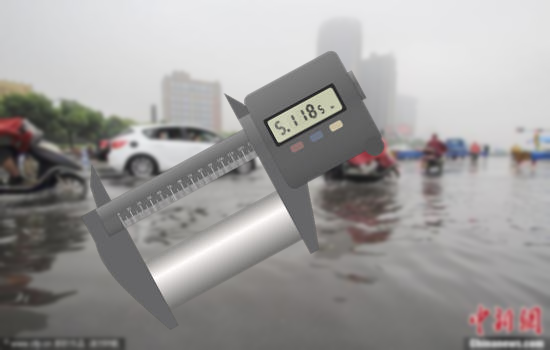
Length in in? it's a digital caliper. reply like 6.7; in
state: 5.1185; in
